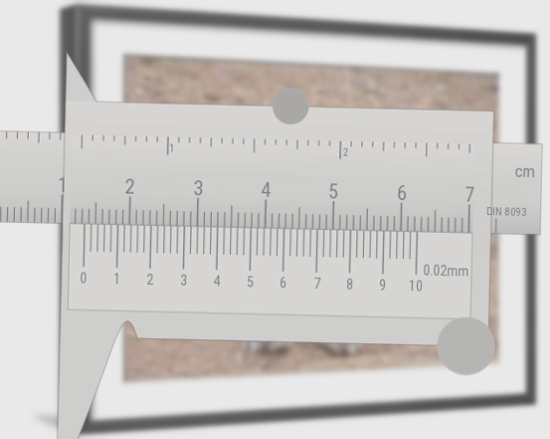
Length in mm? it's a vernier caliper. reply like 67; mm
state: 13.4; mm
